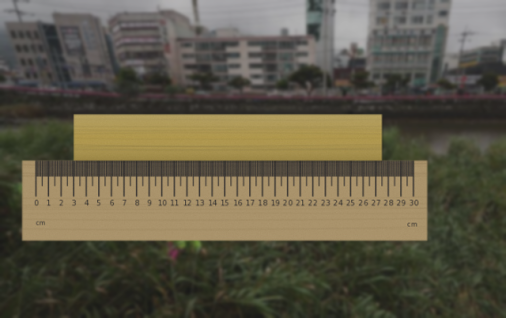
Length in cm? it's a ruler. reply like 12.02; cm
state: 24.5; cm
